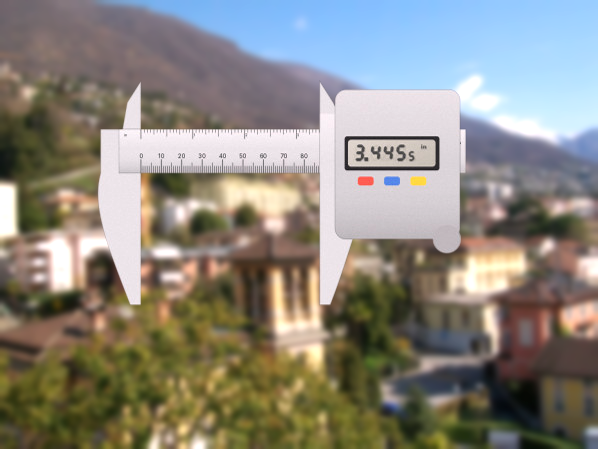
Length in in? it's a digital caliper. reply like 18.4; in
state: 3.4455; in
